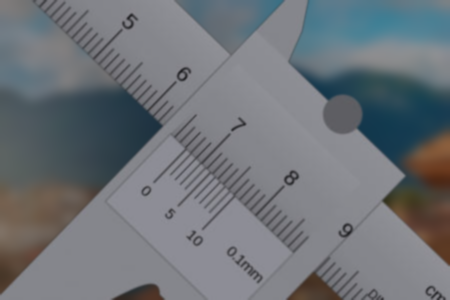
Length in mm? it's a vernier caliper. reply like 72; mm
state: 67.2; mm
